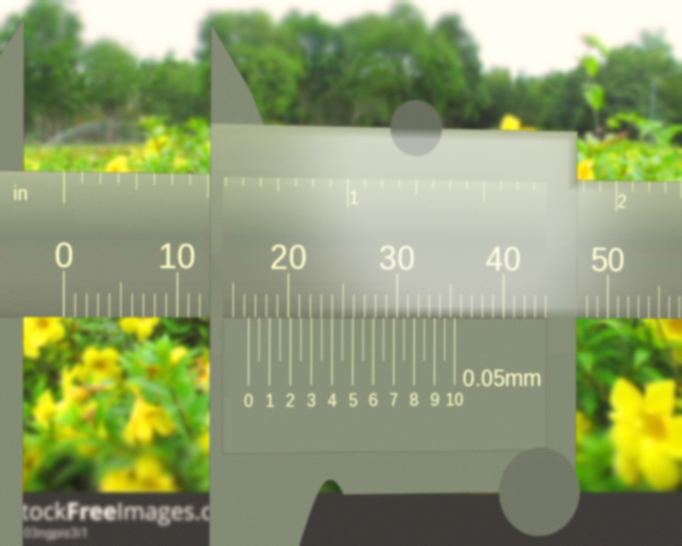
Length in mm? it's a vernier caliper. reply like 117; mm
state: 16.4; mm
